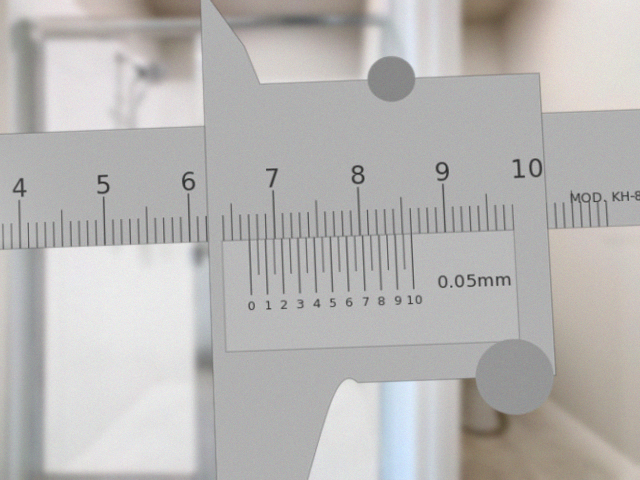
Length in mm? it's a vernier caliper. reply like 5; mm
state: 67.0; mm
